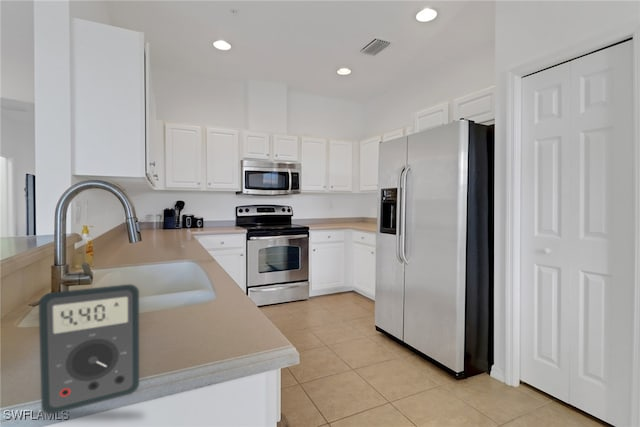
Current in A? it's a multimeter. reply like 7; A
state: 4.40; A
